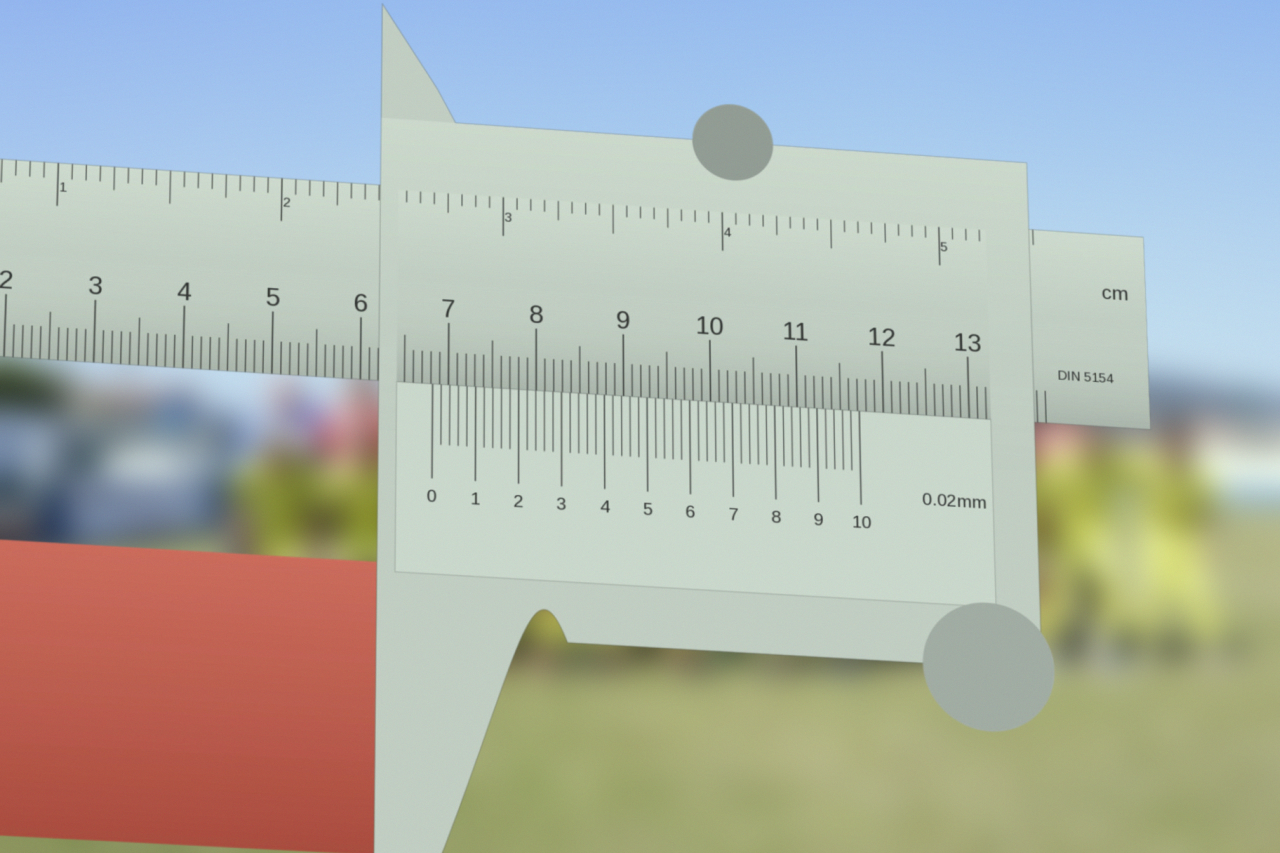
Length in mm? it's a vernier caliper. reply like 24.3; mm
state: 68.2; mm
